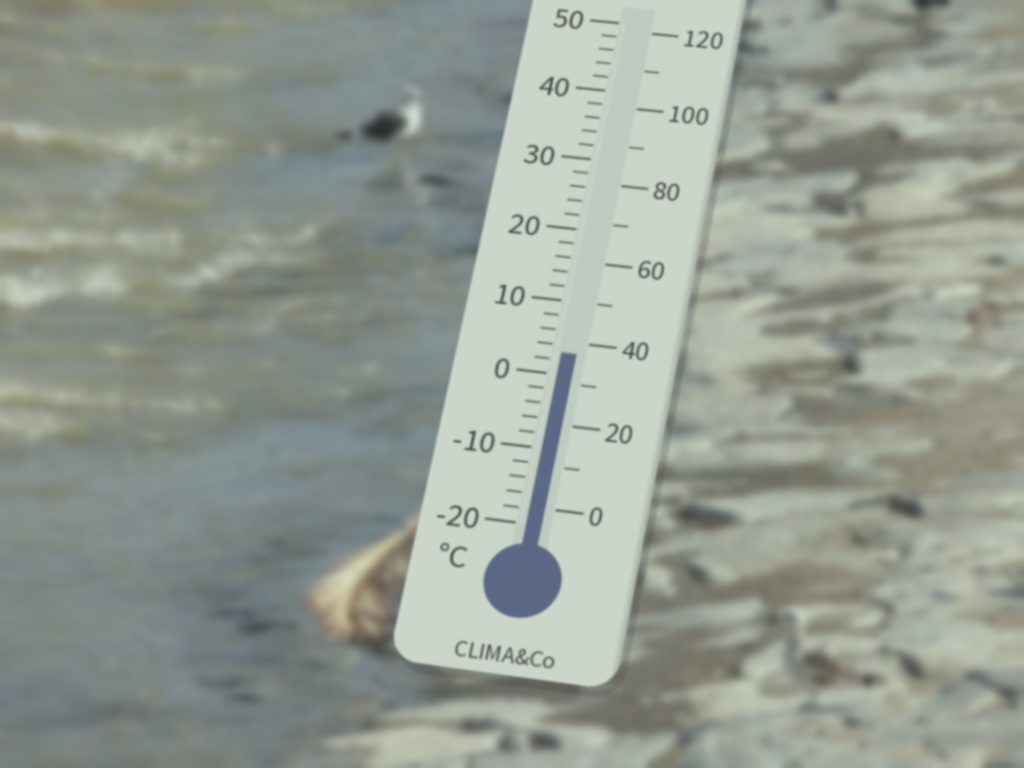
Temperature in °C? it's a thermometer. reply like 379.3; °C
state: 3; °C
